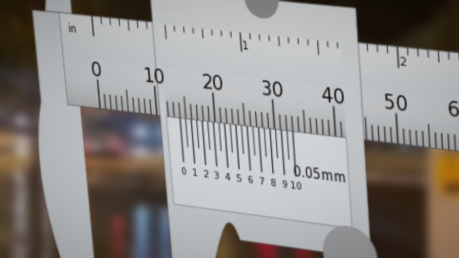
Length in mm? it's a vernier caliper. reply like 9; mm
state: 14.0; mm
